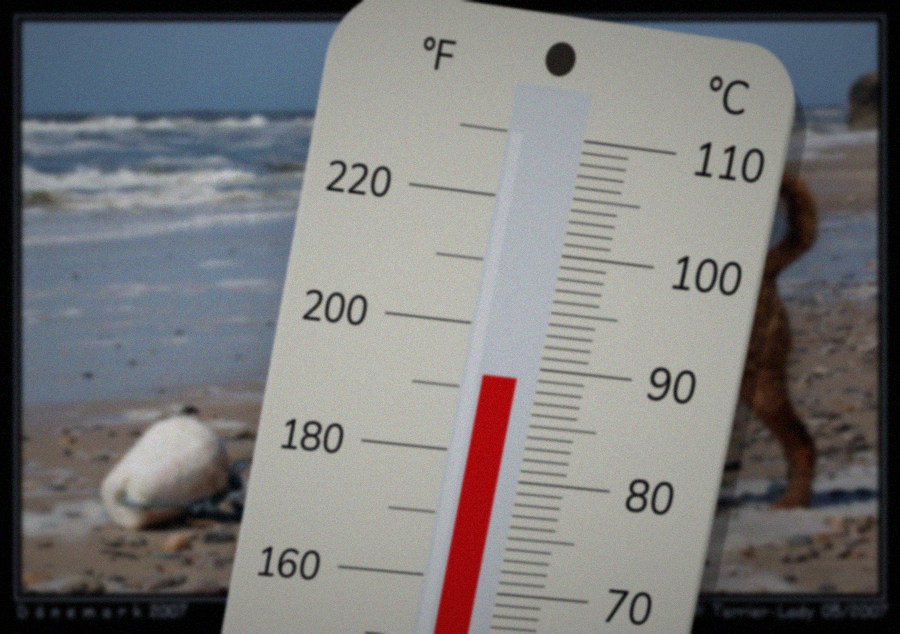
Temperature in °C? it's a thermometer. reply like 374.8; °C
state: 89; °C
